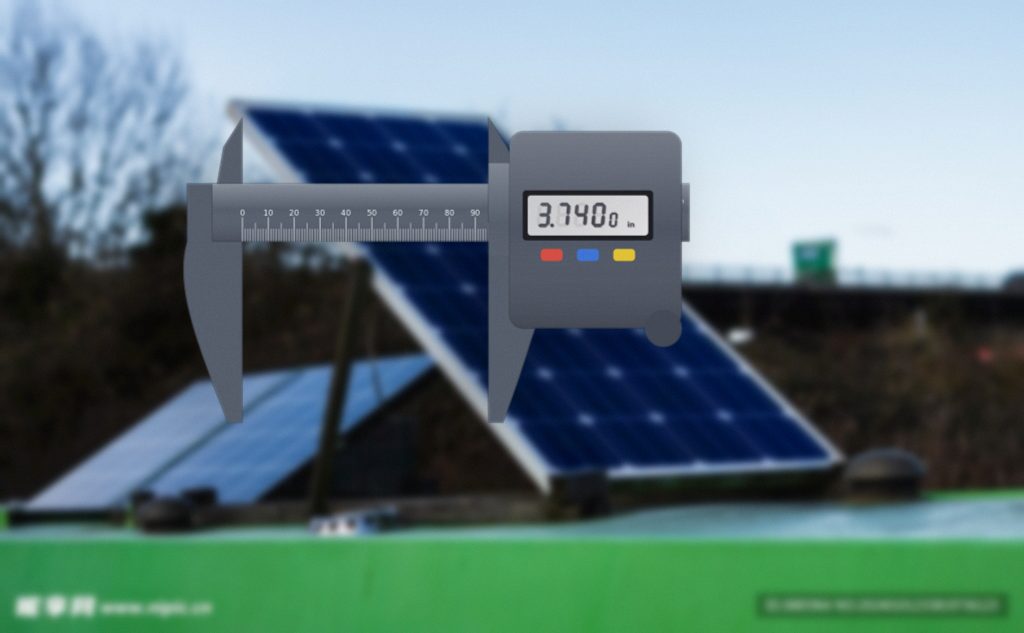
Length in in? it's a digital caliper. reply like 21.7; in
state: 3.7400; in
